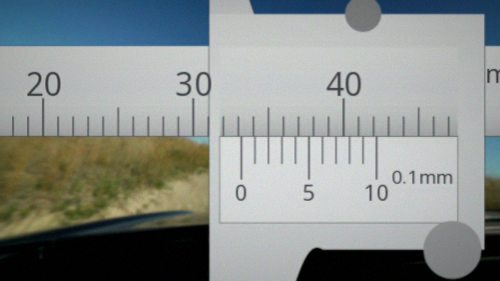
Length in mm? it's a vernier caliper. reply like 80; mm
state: 33.2; mm
